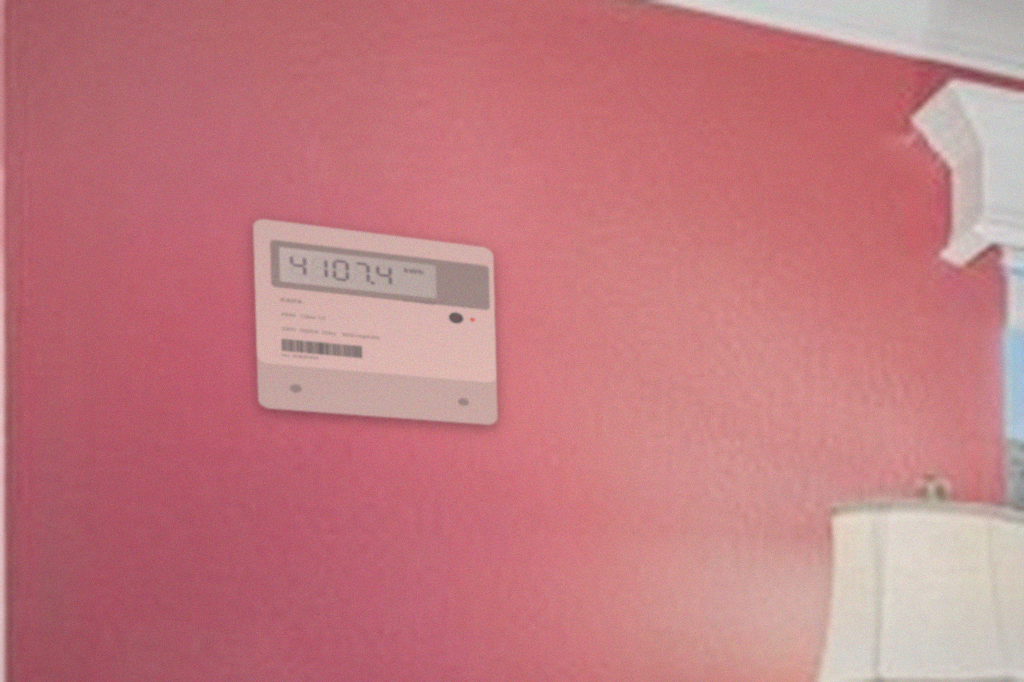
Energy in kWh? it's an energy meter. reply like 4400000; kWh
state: 4107.4; kWh
